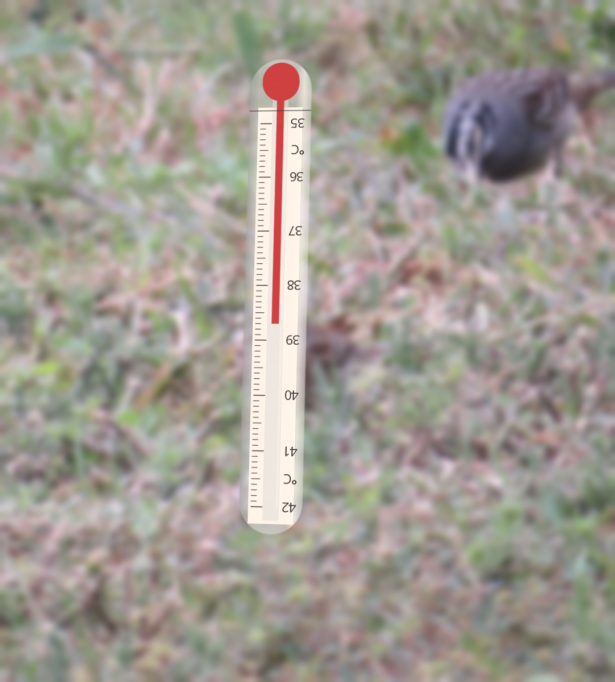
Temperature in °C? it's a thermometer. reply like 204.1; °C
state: 38.7; °C
